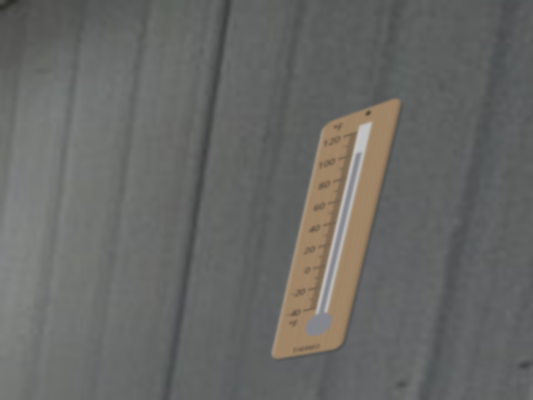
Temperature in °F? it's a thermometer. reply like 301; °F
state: 100; °F
